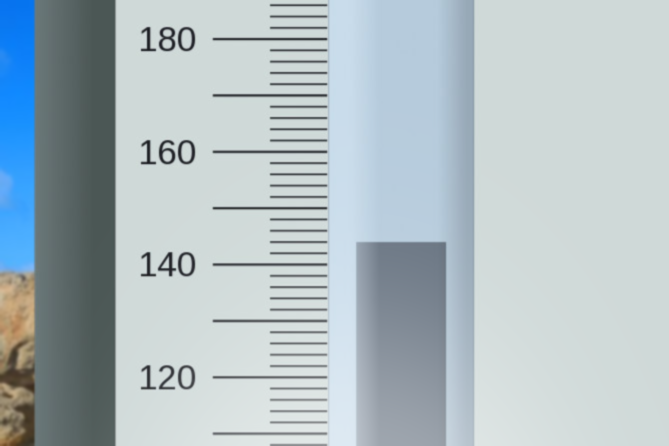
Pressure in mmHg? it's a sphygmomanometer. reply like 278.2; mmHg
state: 144; mmHg
